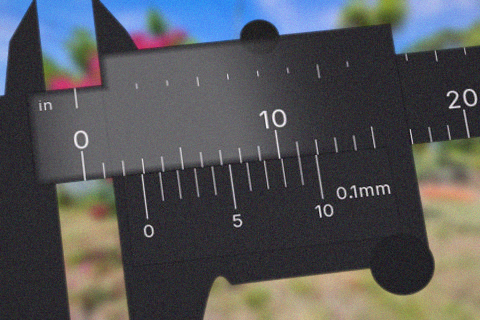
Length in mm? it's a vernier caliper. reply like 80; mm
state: 2.9; mm
